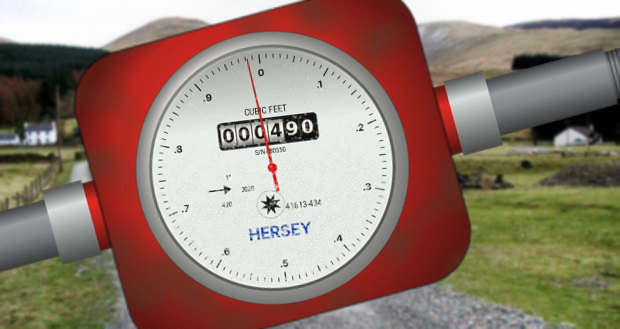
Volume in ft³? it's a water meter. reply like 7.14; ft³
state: 489.98; ft³
